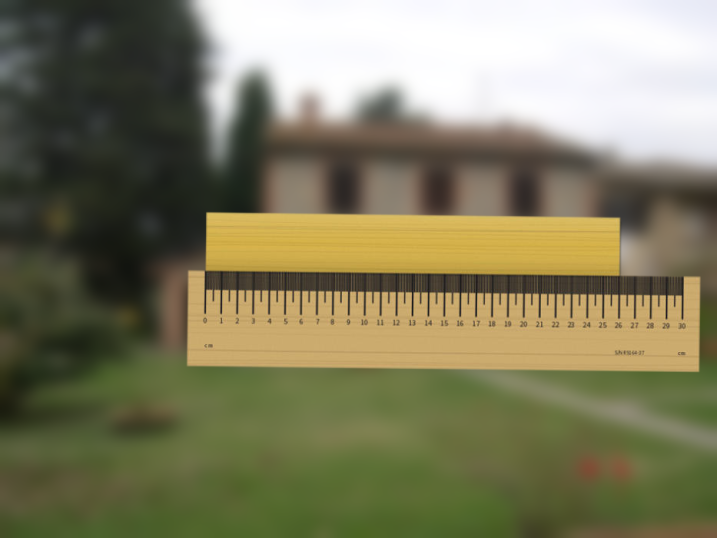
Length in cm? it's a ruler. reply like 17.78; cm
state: 26; cm
